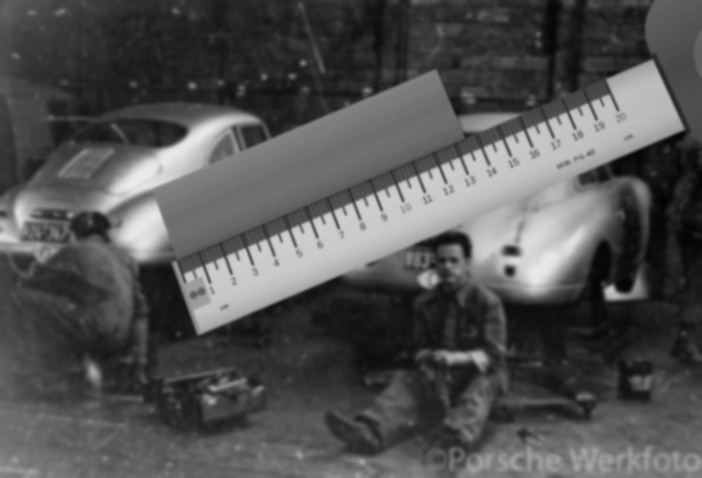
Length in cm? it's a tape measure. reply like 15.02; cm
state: 13.5; cm
